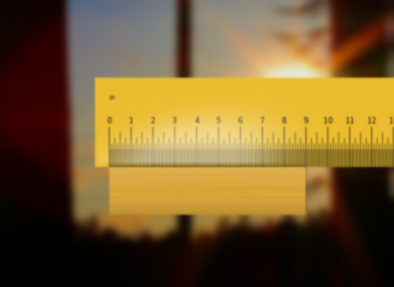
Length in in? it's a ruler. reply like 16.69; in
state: 9; in
